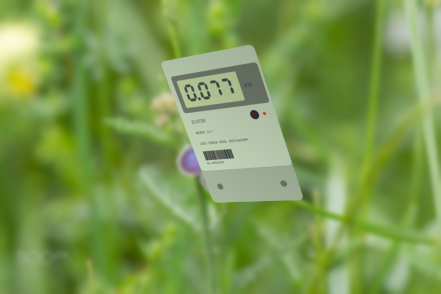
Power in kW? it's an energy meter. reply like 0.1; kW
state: 0.077; kW
